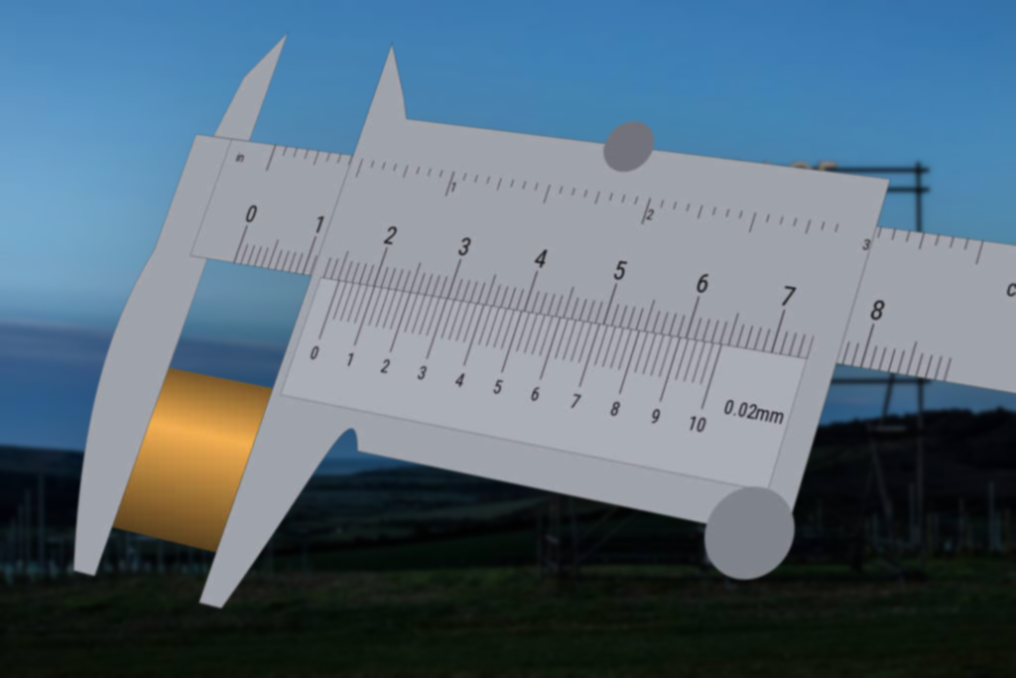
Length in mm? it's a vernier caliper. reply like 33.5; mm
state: 15.2; mm
